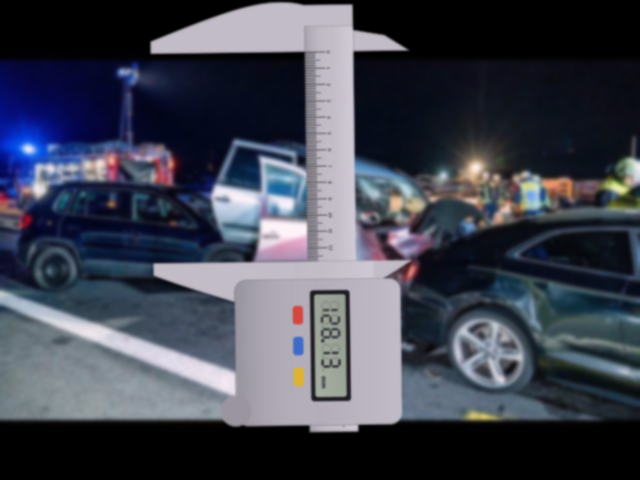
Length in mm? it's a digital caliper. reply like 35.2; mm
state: 128.13; mm
